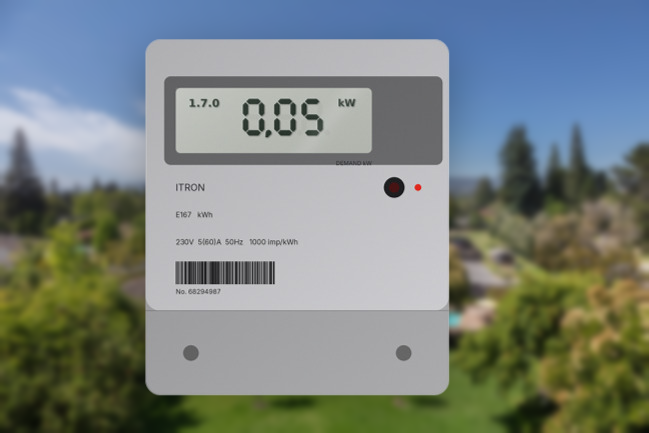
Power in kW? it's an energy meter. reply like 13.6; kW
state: 0.05; kW
